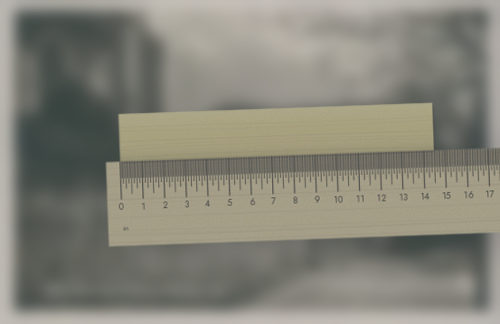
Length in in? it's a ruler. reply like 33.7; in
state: 14.5; in
